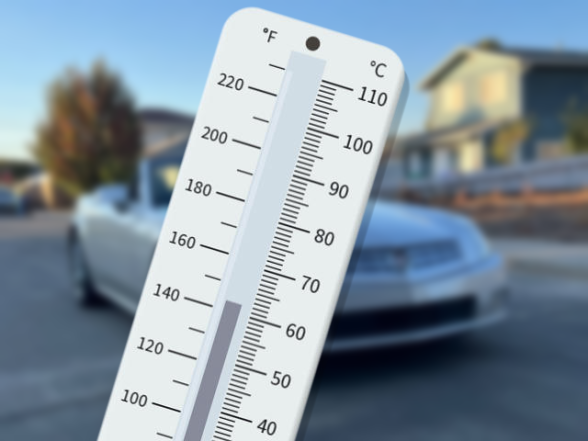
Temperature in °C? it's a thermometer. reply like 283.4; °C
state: 62; °C
